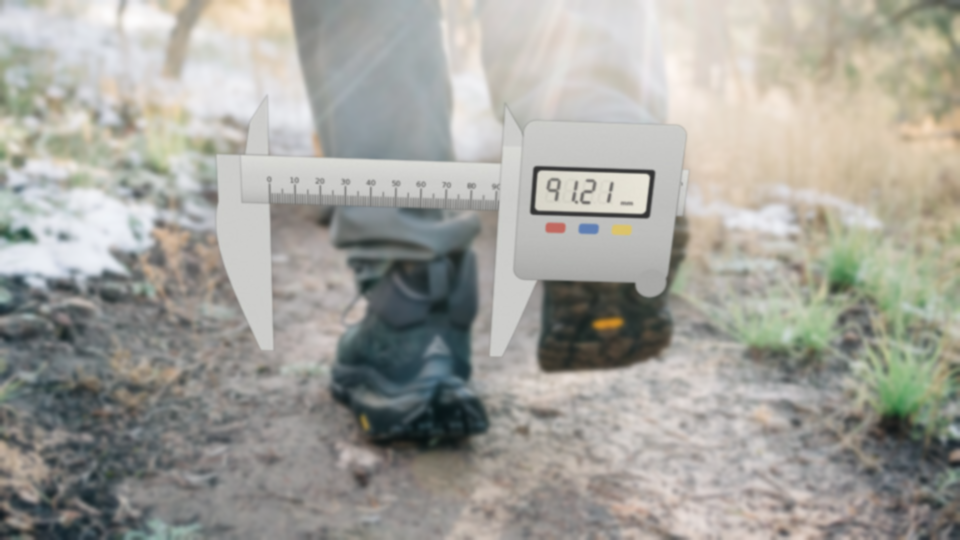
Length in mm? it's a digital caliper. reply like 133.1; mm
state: 91.21; mm
